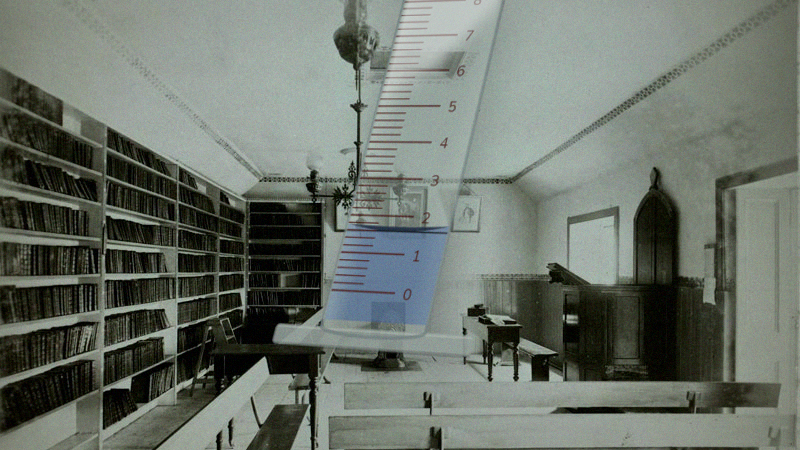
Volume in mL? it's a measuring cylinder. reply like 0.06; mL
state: 1.6; mL
